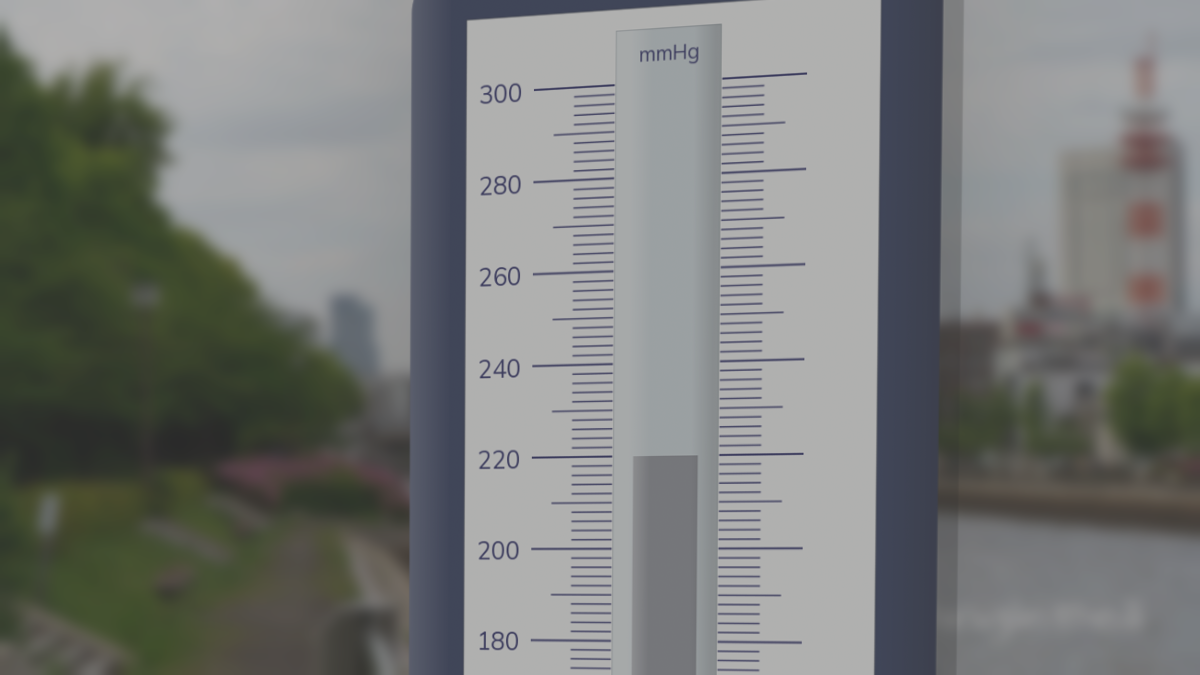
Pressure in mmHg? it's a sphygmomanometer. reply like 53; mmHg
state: 220; mmHg
